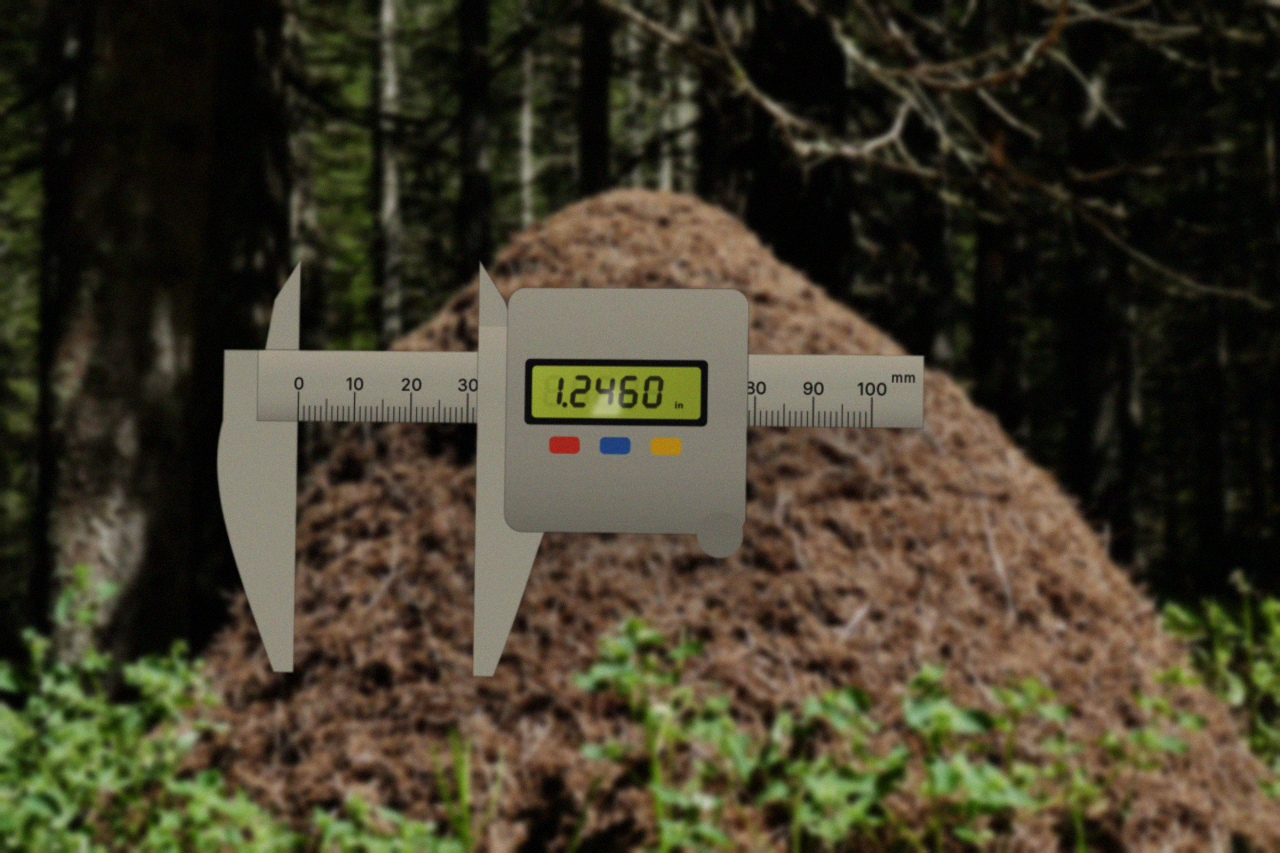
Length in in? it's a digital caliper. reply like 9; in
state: 1.2460; in
